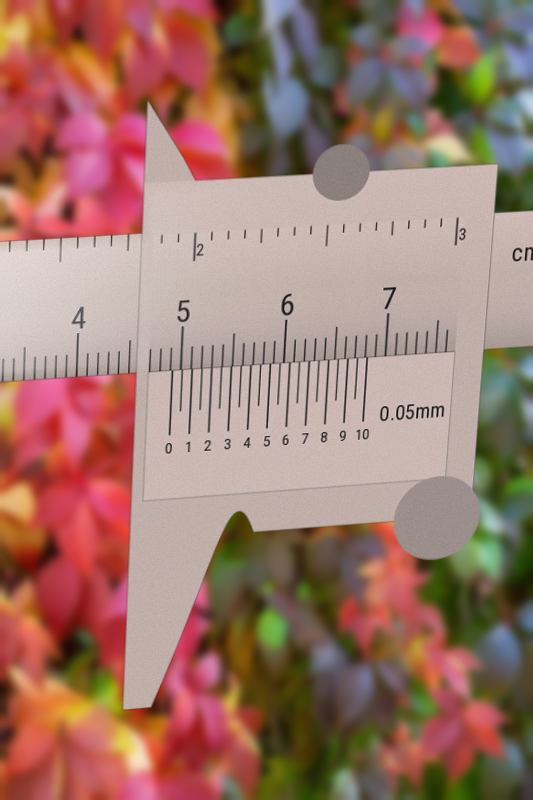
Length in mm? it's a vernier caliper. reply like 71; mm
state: 49.2; mm
